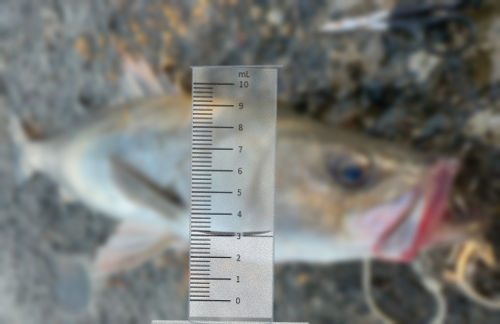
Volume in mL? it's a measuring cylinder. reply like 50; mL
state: 3; mL
